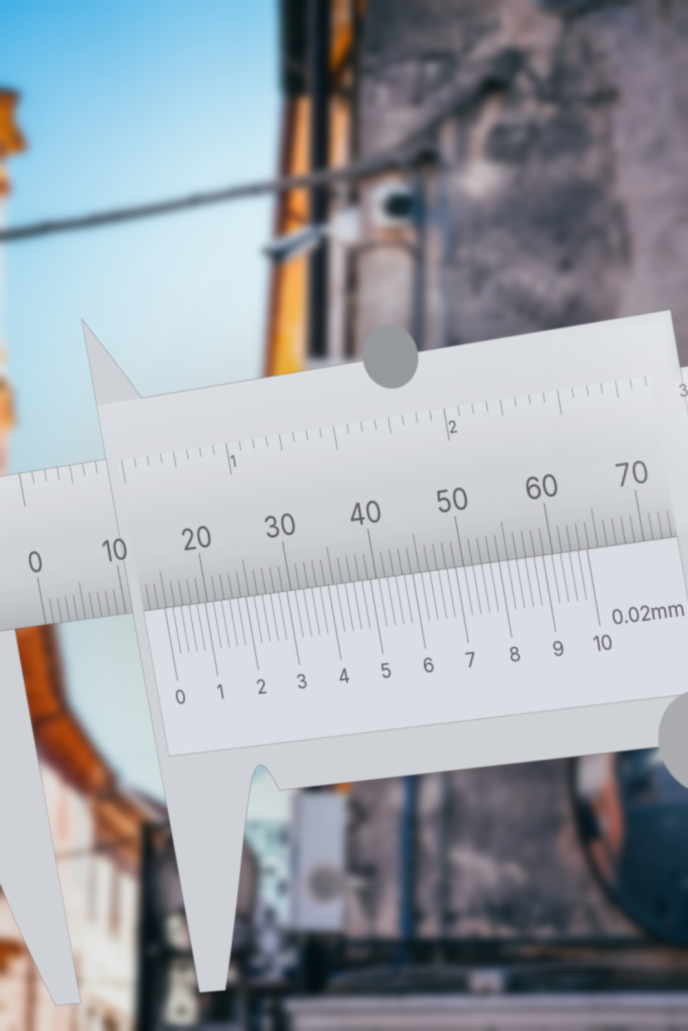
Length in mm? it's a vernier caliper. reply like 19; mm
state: 14.8; mm
